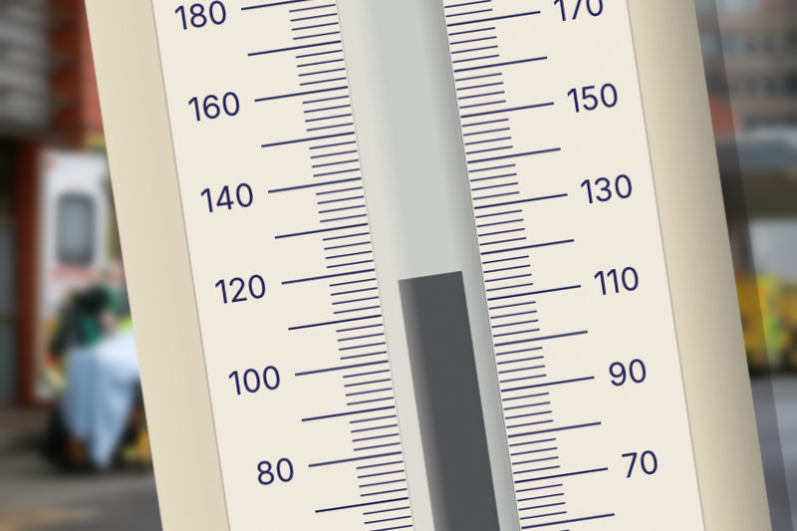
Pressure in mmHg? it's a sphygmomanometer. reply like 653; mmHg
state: 117; mmHg
